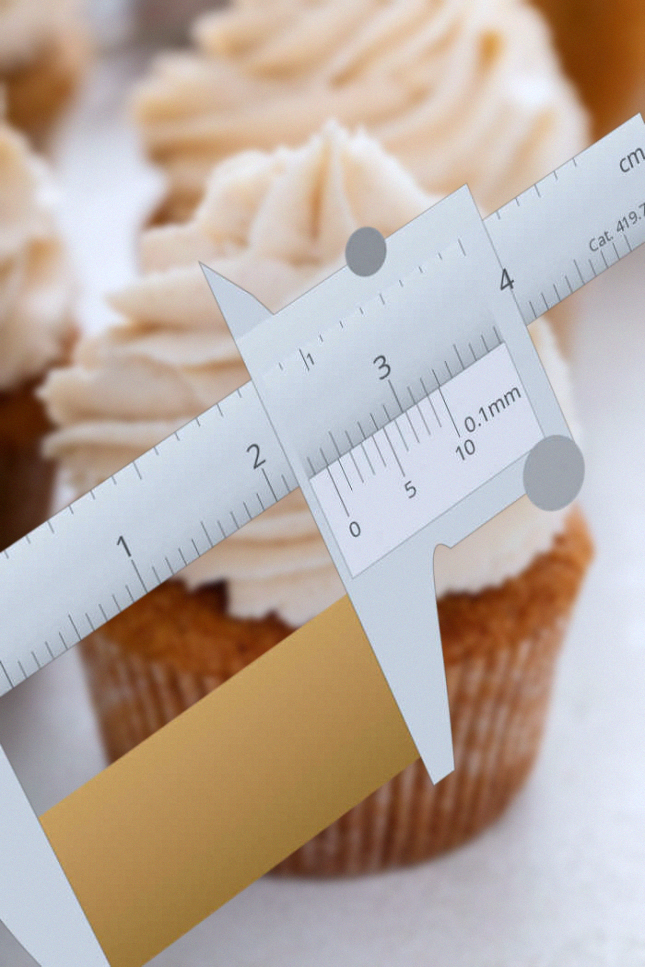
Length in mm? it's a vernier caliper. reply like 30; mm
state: 23.9; mm
